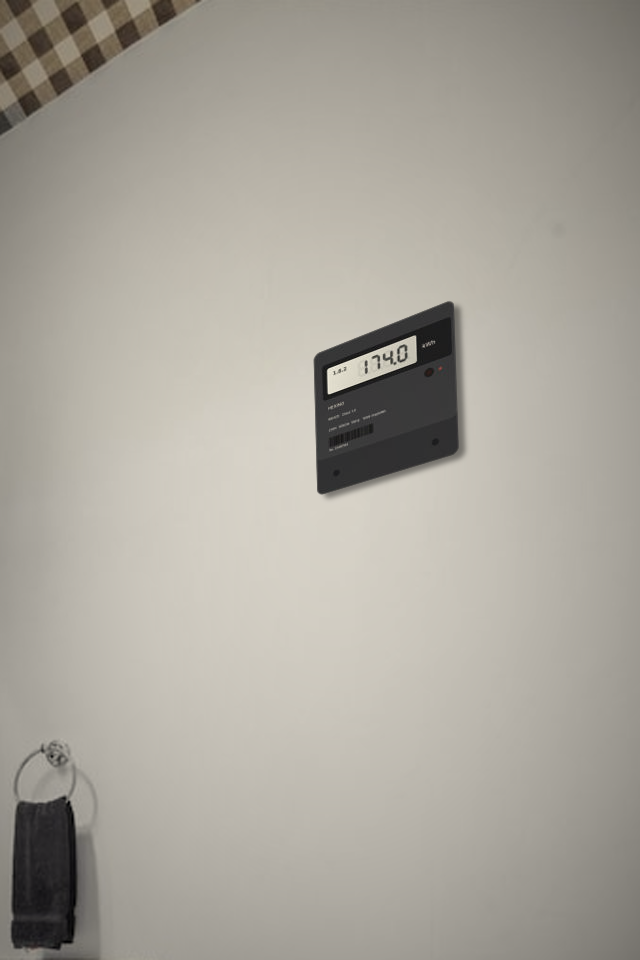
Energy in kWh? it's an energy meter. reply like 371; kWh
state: 174.0; kWh
